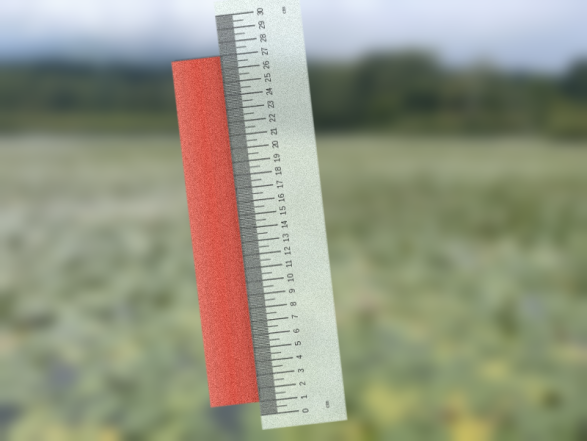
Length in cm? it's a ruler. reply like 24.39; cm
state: 26; cm
